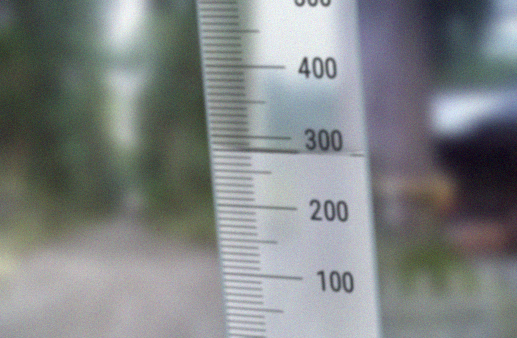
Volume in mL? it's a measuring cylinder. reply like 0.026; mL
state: 280; mL
